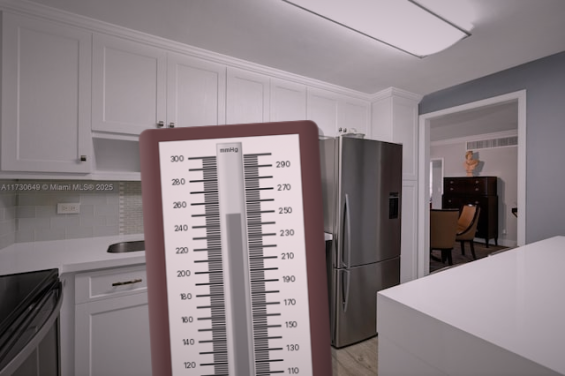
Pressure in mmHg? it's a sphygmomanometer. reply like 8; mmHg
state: 250; mmHg
